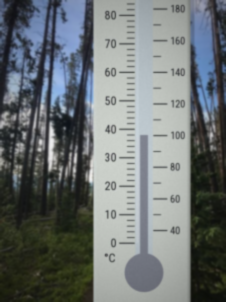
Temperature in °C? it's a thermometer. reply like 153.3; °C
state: 38; °C
